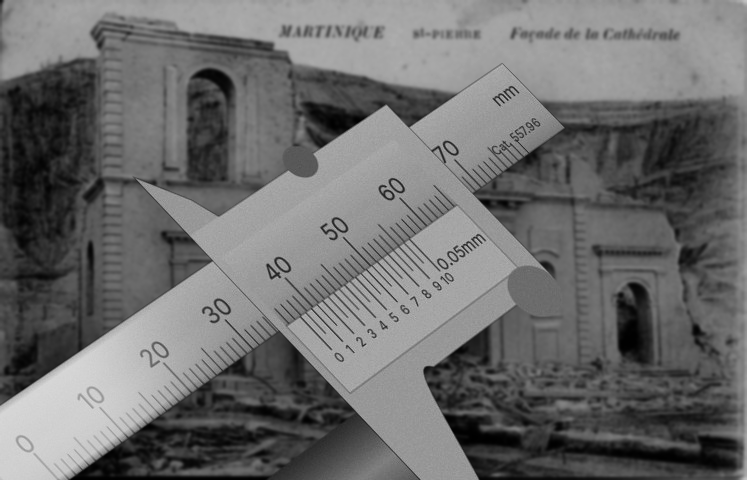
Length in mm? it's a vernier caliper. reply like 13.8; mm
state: 37.8; mm
